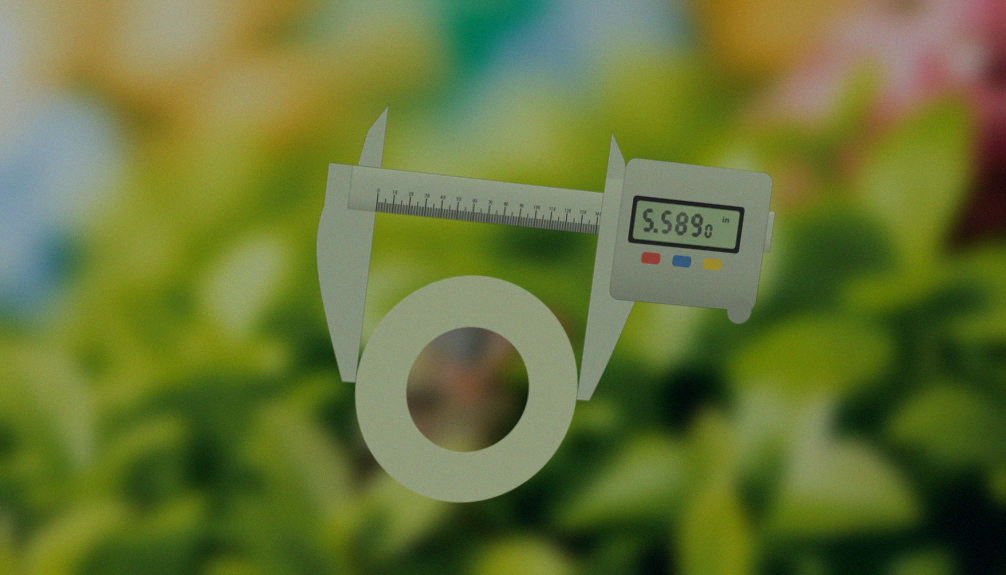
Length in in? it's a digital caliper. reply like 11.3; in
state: 5.5890; in
